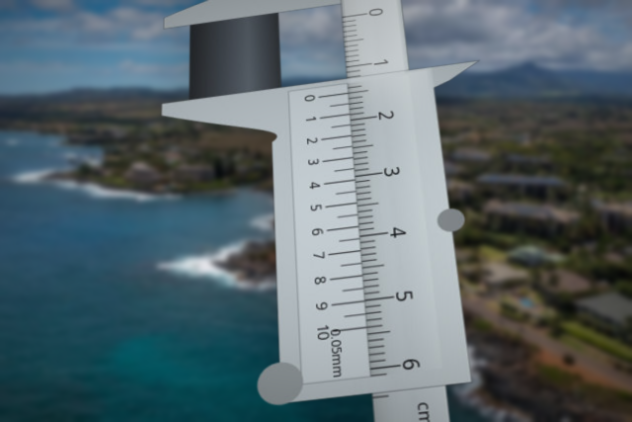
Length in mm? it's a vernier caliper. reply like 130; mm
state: 15.0; mm
